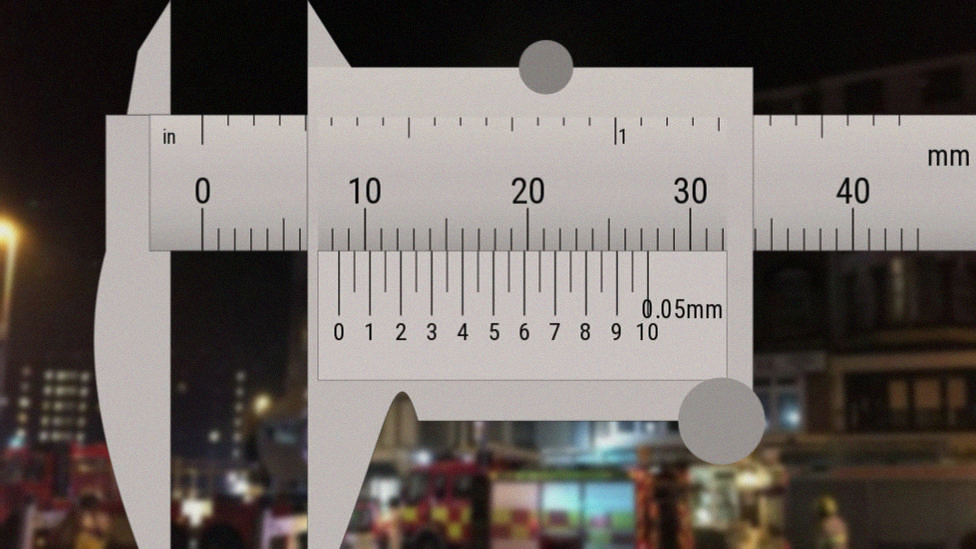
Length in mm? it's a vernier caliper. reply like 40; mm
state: 8.4; mm
